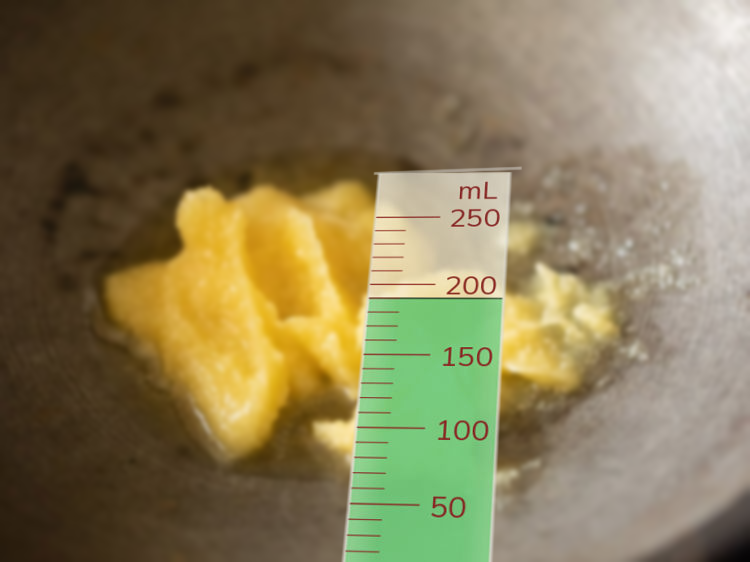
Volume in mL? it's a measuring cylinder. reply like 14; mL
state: 190; mL
